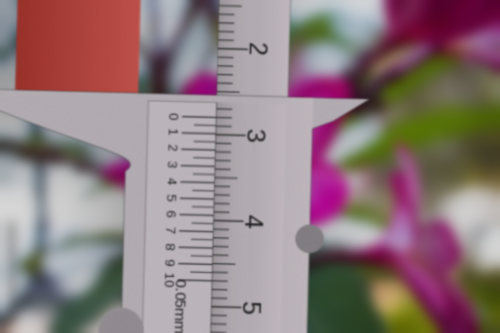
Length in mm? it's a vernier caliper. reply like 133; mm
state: 28.0; mm
